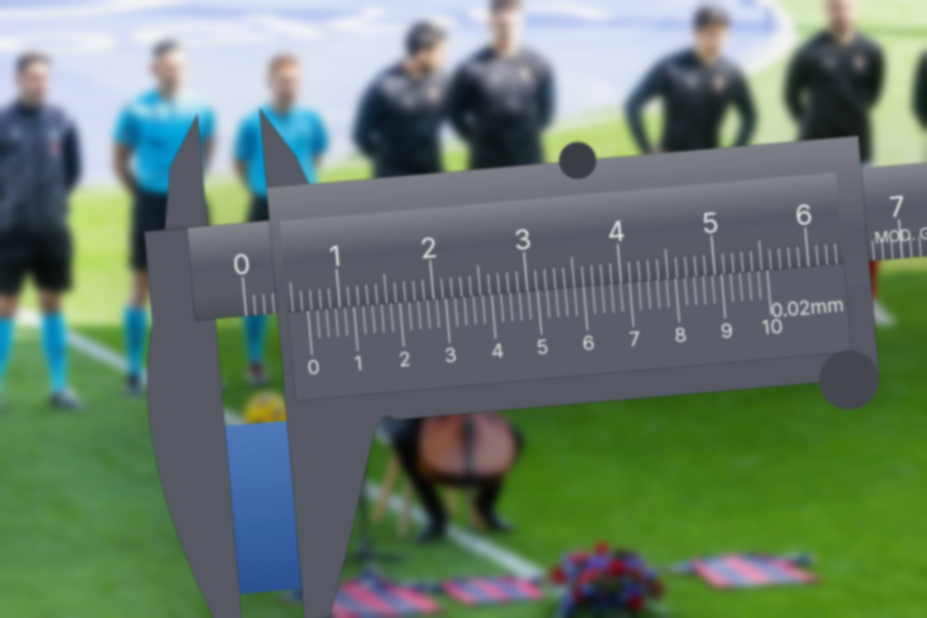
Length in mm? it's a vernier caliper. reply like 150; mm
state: 6.6; mm
